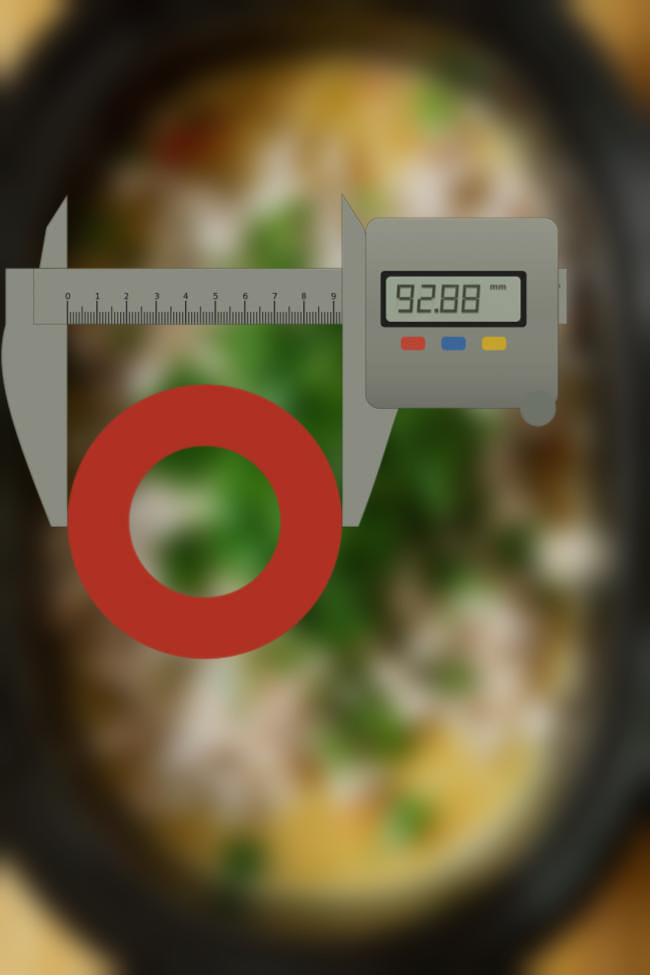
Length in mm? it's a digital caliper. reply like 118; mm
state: 92.88; mm
